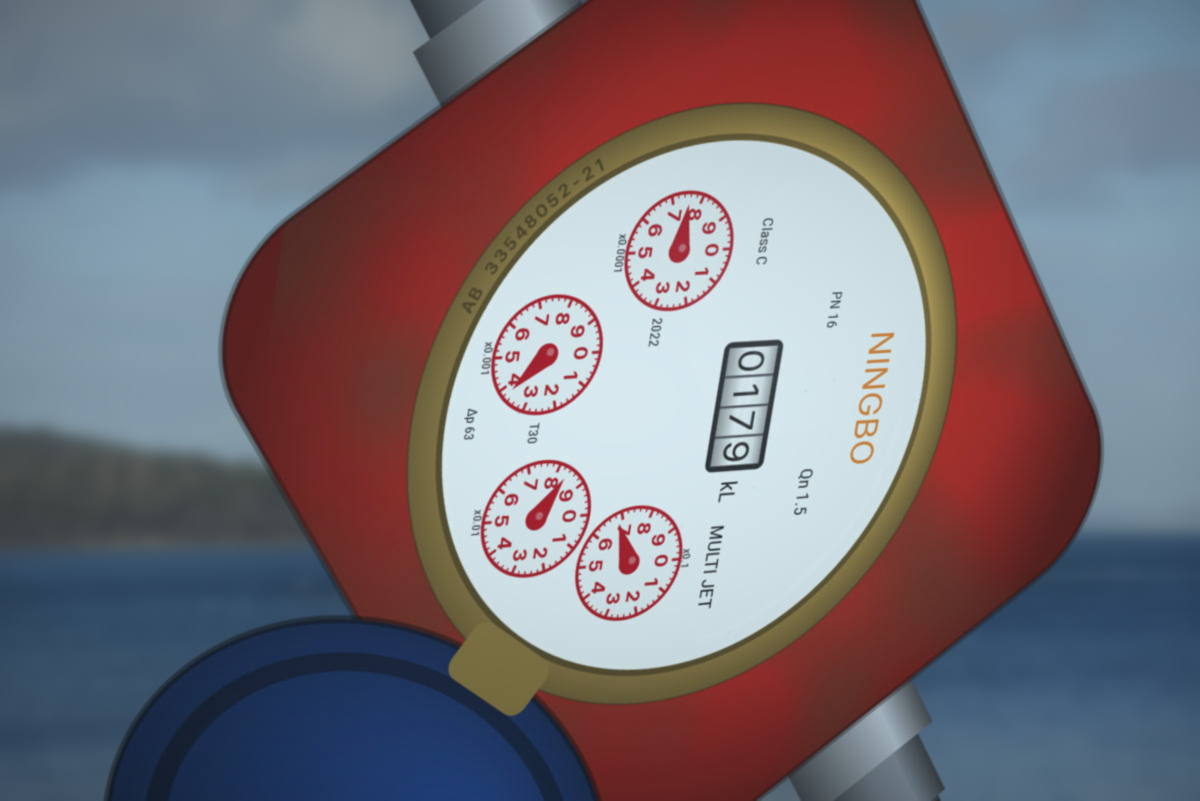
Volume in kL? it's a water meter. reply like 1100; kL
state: 179.6837; kL
